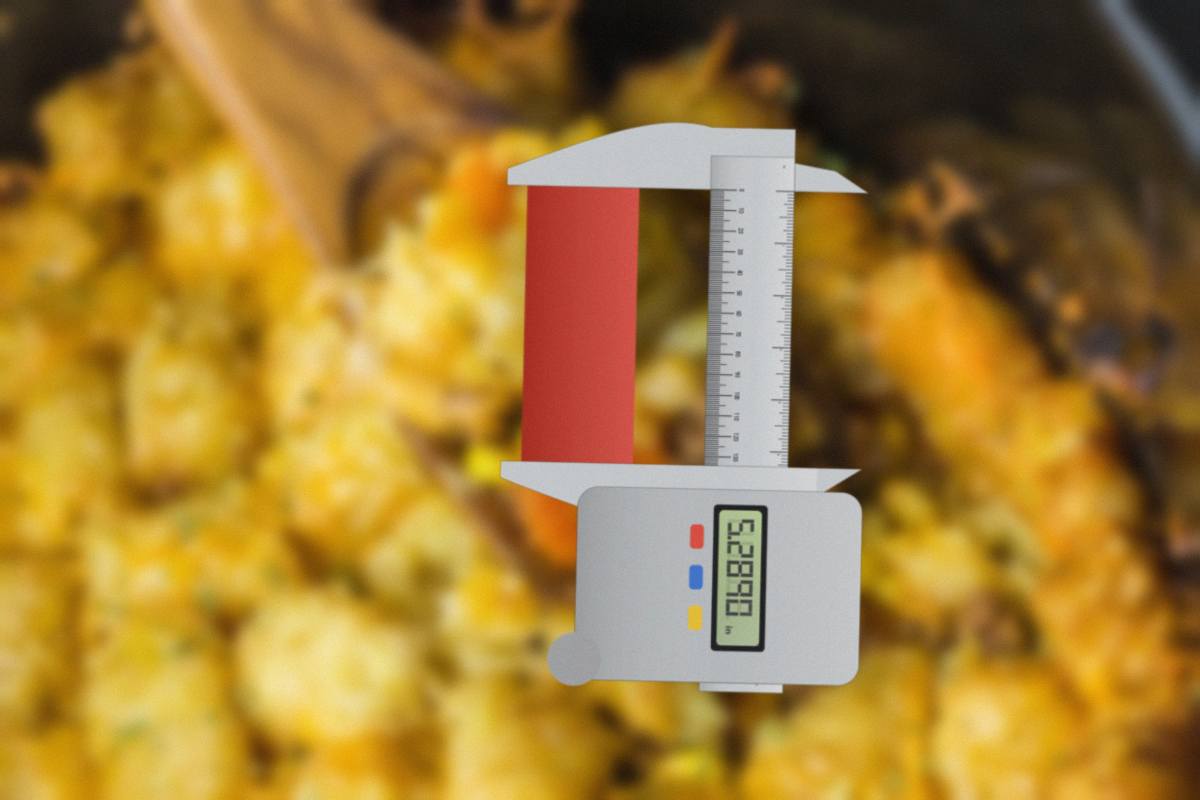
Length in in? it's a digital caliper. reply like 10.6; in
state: 5.2890; in
